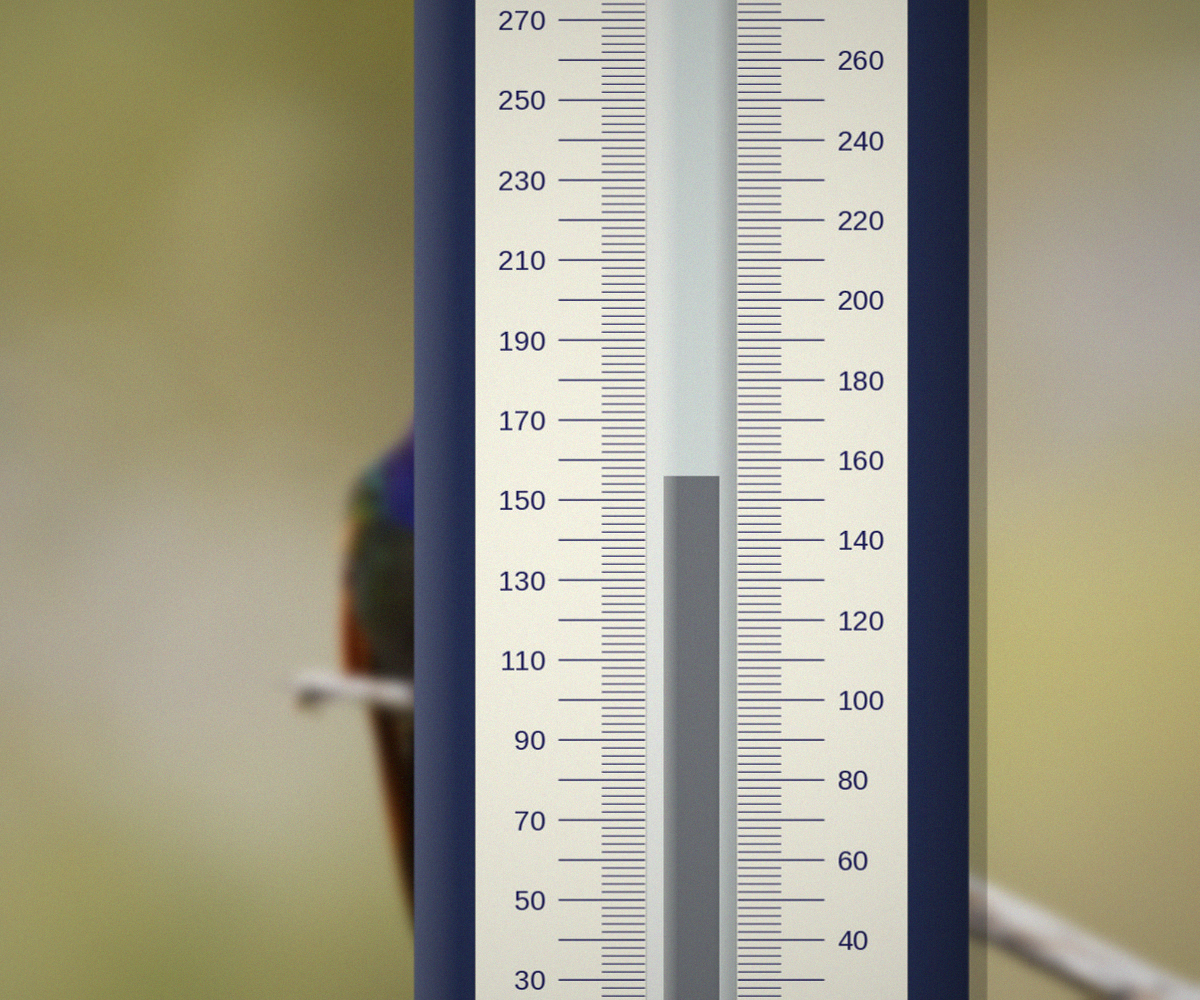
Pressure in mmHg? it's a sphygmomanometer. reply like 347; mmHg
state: 156; mmHg
